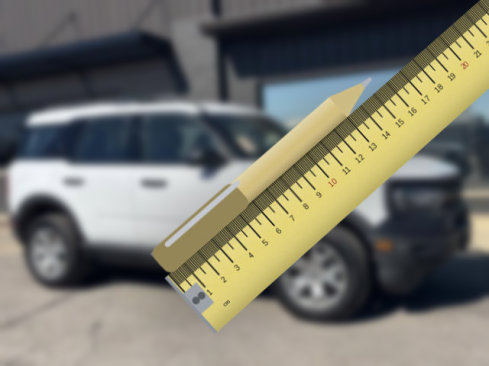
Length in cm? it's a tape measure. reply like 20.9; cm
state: 15.5; cm
